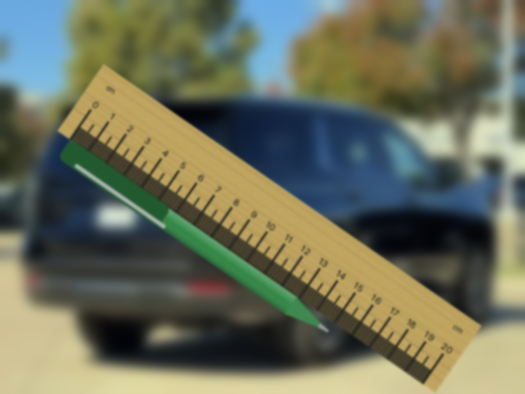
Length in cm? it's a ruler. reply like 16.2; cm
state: 15; cm
